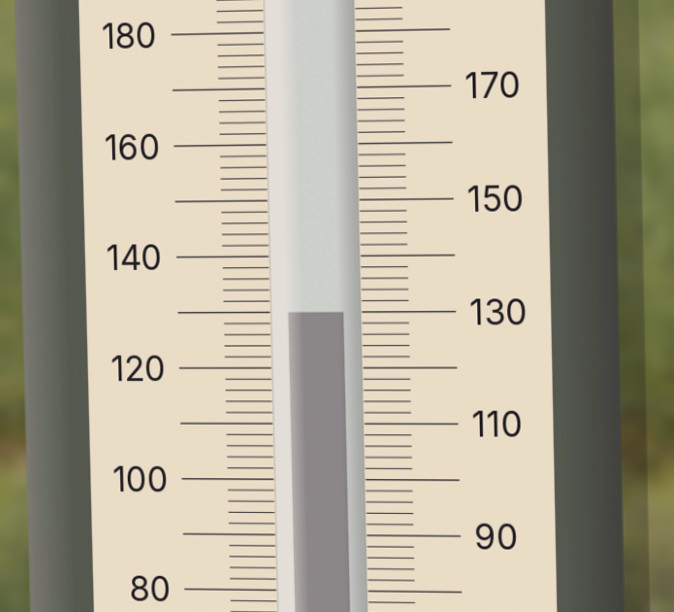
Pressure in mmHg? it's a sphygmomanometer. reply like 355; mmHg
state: 130; mmHg
